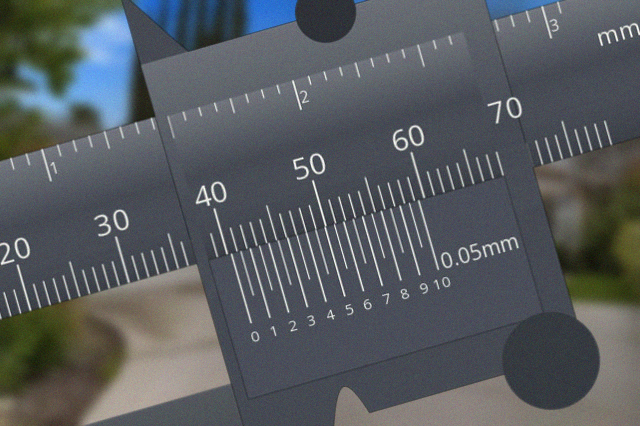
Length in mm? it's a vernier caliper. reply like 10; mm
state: 40.4; mm
